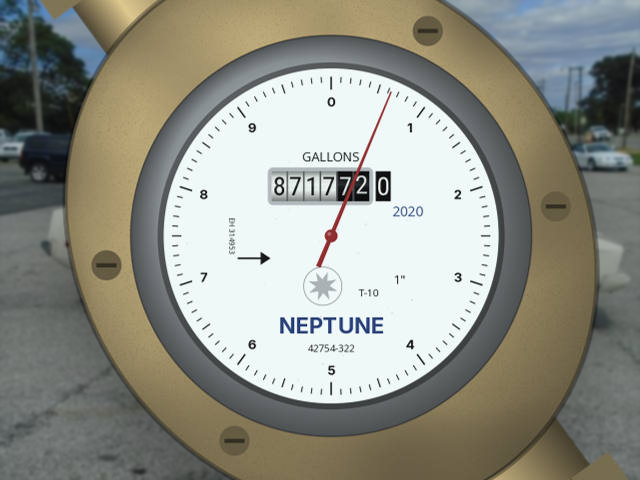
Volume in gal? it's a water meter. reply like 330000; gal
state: 8717720.6; gal
